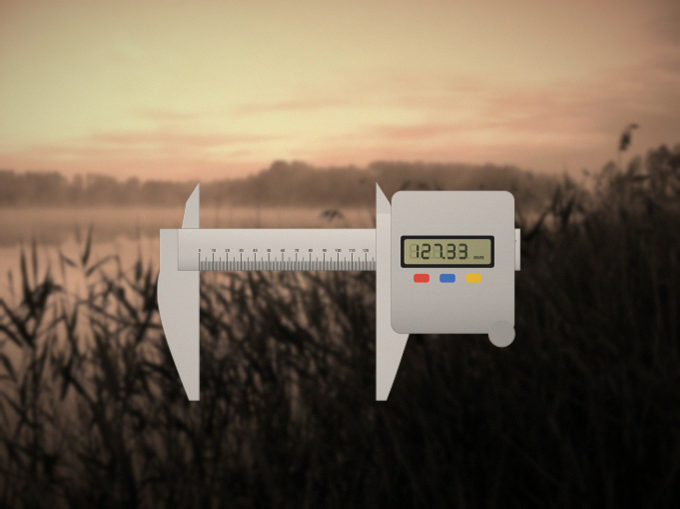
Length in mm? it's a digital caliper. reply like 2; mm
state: 127.33; mm
